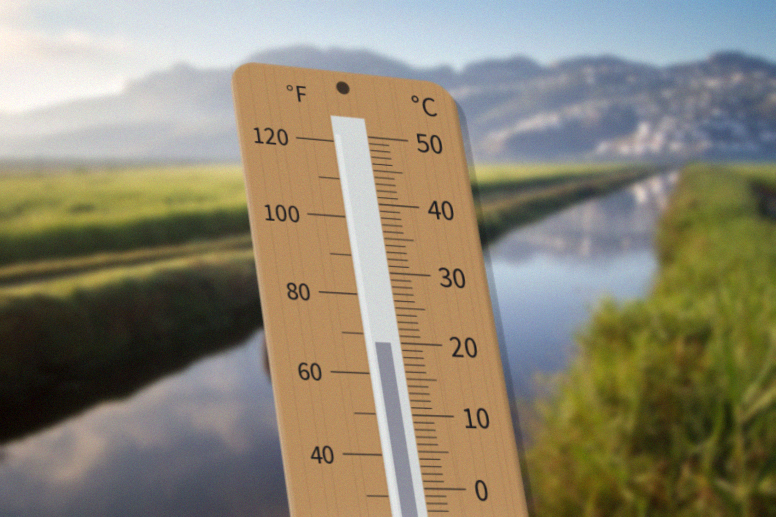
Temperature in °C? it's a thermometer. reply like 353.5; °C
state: 20; °C
